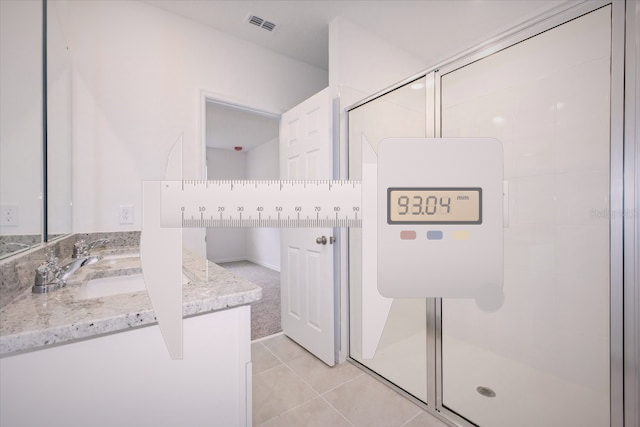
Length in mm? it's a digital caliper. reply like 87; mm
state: 93.04; mm
